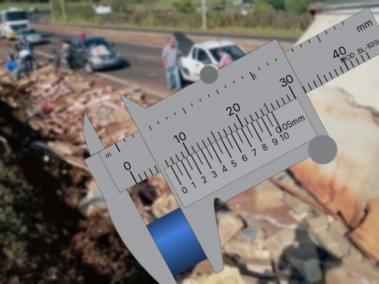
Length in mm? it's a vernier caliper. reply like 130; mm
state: 6.4; mm
